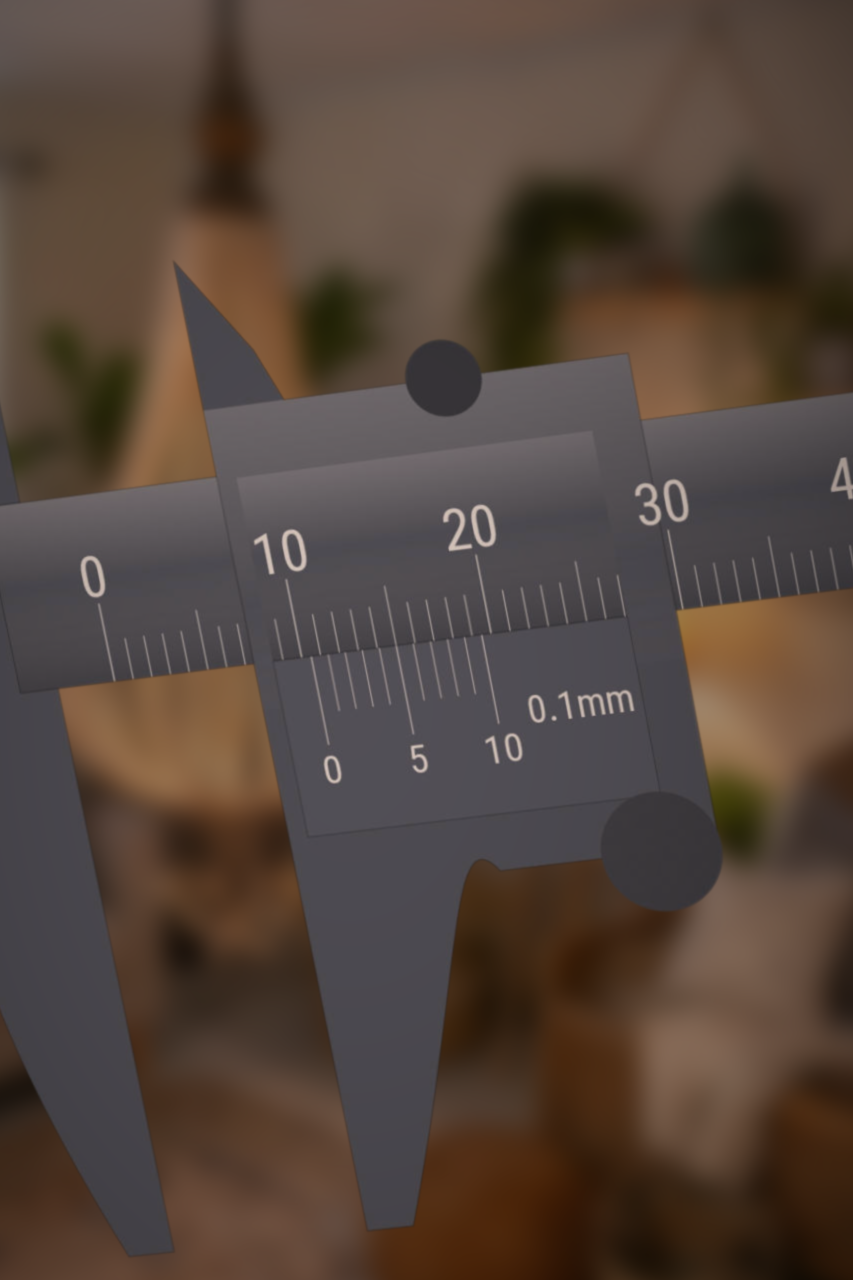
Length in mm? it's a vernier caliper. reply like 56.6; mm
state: 10.5; mm
